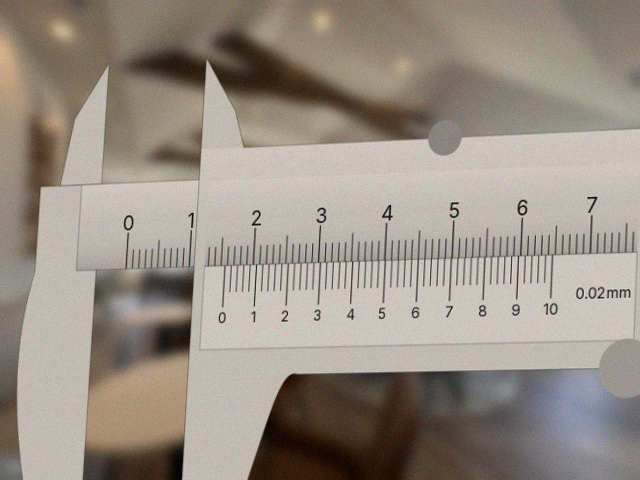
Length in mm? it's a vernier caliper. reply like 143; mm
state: 15.6; mm
